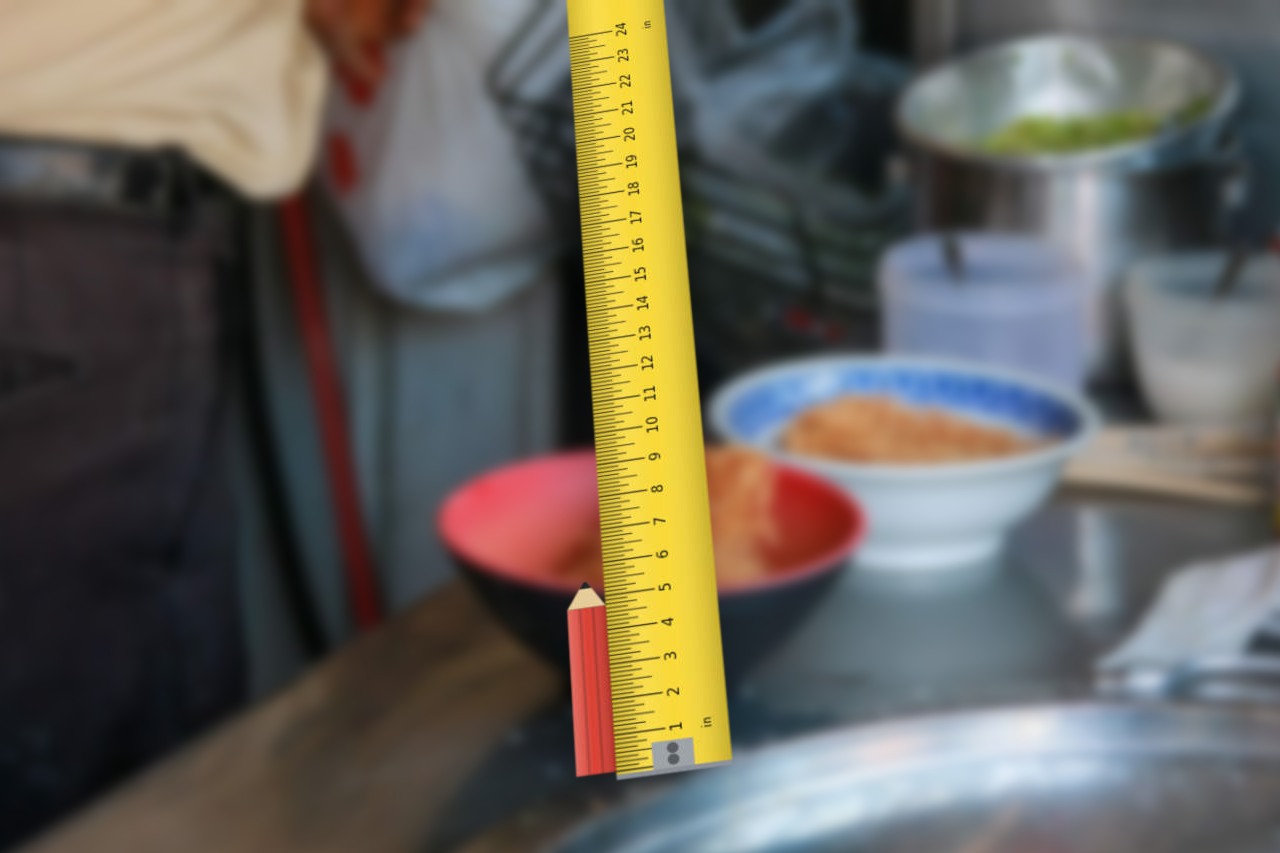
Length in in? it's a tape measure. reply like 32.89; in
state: 5.5; in
